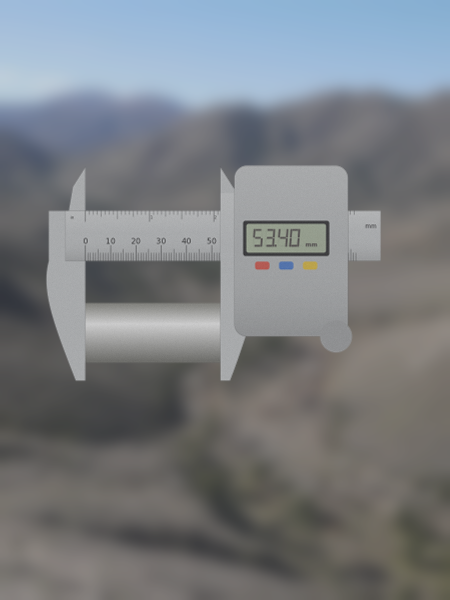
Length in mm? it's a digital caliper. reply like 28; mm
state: 53.40; mm
